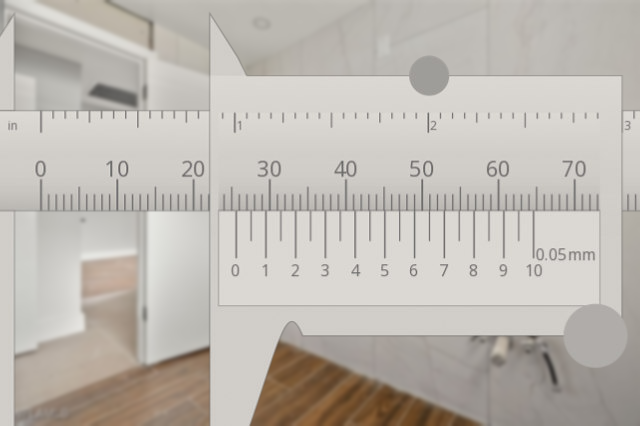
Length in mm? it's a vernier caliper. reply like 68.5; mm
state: 25.6; mm
